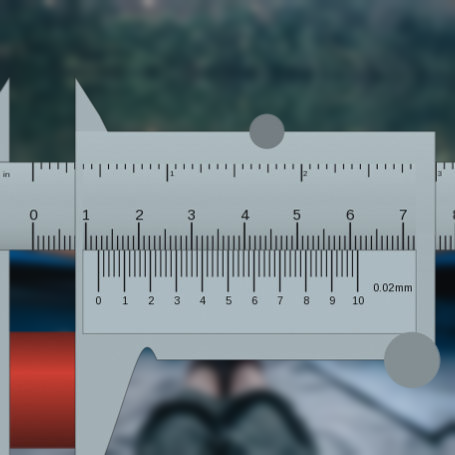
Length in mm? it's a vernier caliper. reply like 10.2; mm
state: 12.4; mm
